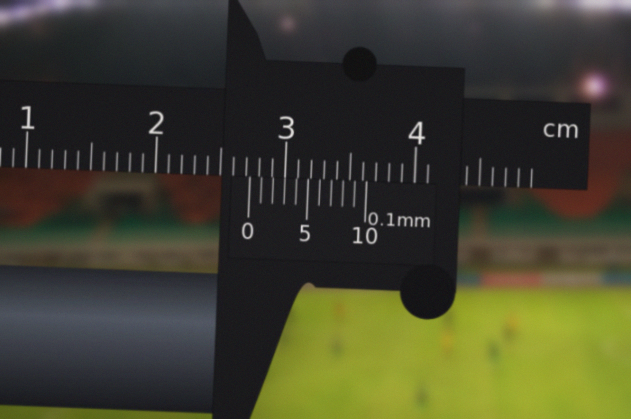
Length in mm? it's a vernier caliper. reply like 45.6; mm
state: 27.3; mm
